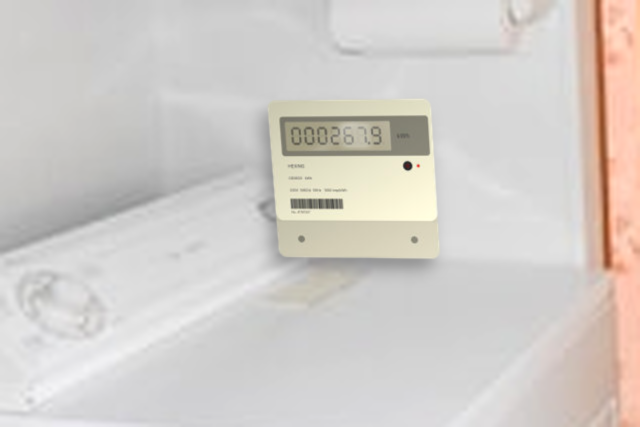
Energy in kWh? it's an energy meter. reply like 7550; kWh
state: 267.9; kWh
